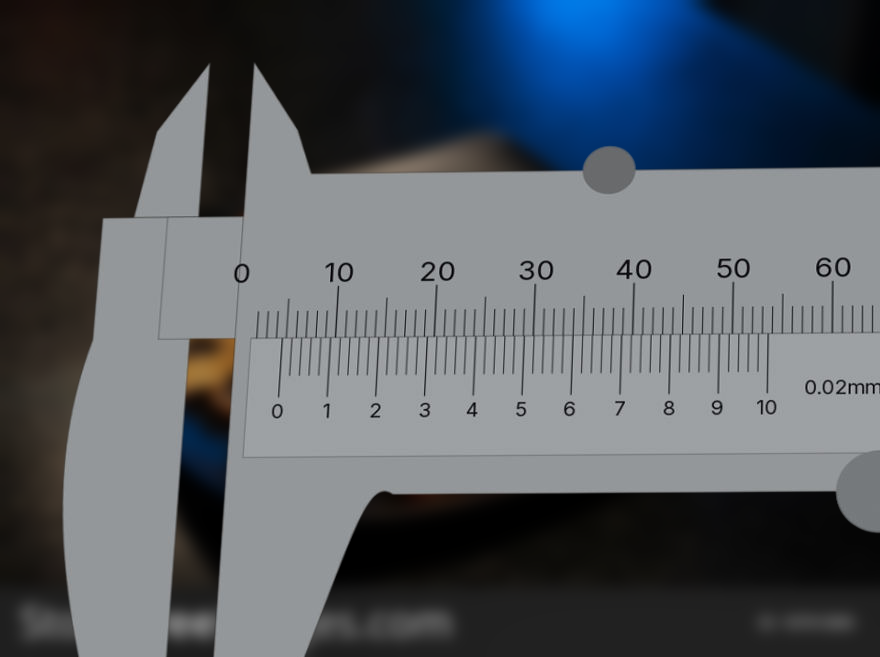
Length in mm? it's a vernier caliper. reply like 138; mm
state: 4.6; mm
